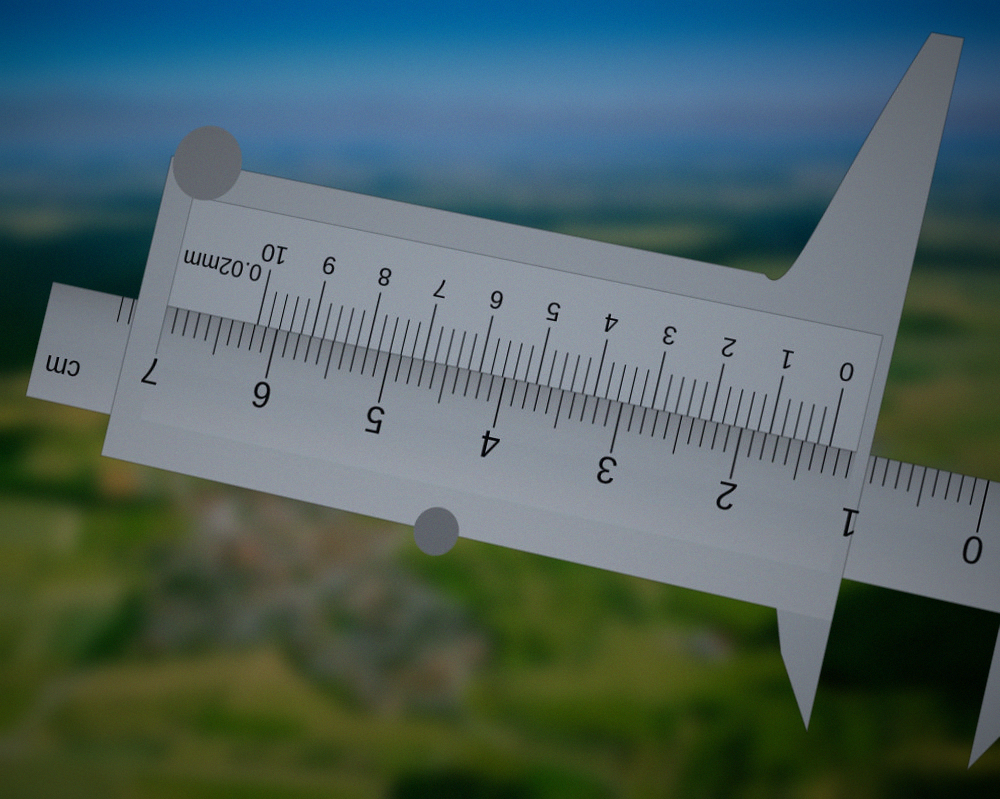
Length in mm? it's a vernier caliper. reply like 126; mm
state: 12.8; mm
